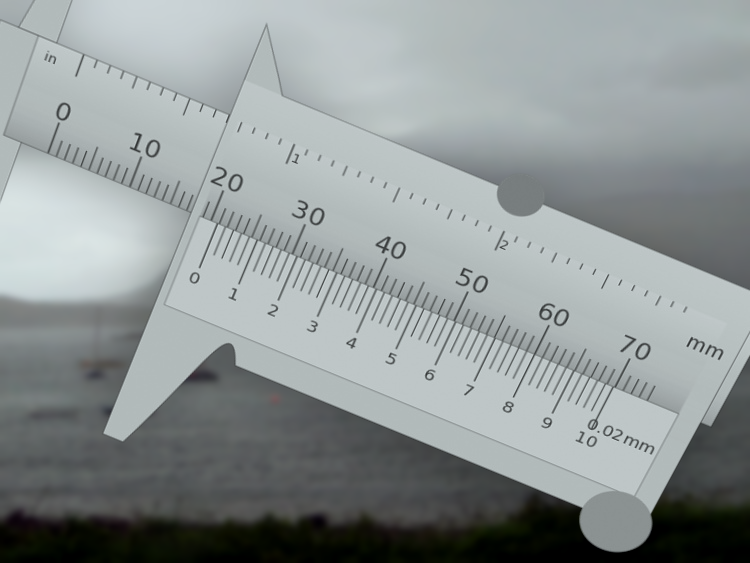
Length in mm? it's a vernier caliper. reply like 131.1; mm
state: 20.8; mm
